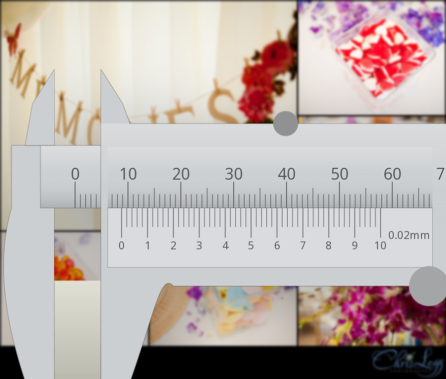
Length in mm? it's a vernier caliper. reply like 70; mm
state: 8.8; mm
